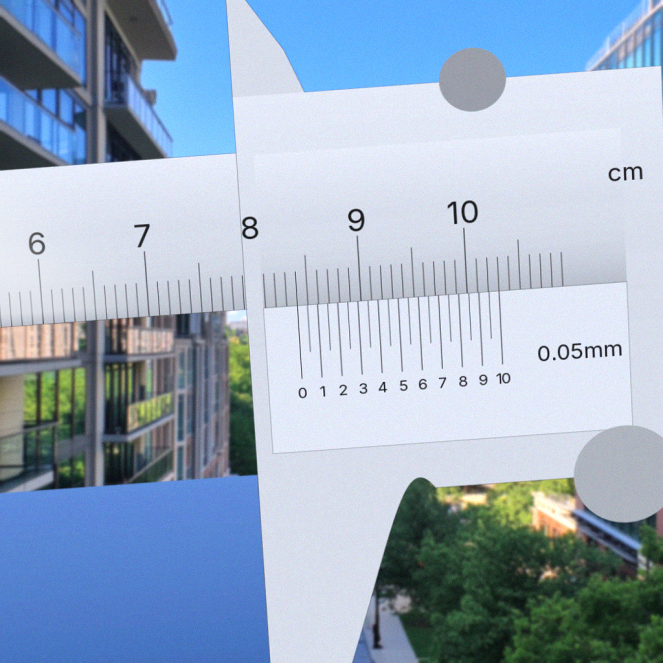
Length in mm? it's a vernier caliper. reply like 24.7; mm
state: 84.0; mm
